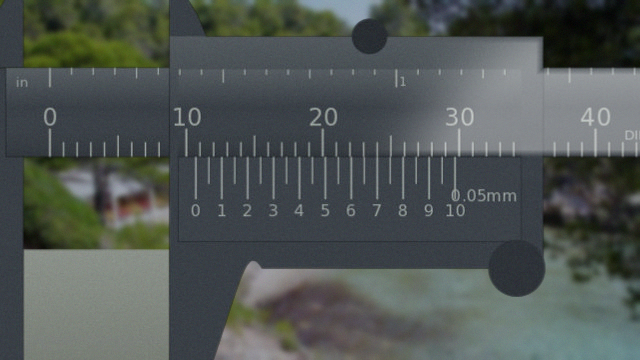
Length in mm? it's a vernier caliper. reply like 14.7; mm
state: 10.7; mm
